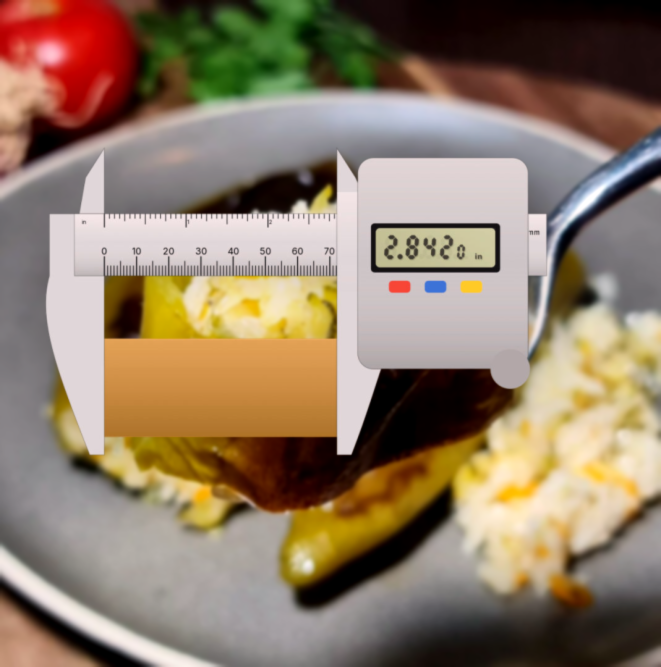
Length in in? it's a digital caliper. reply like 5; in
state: 2.8420; in
